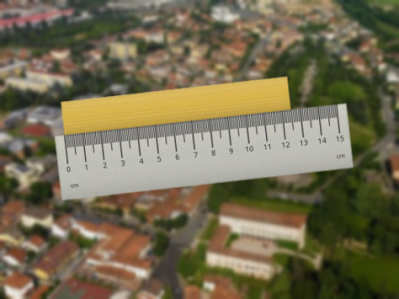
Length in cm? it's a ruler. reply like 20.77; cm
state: 12.5; cm
